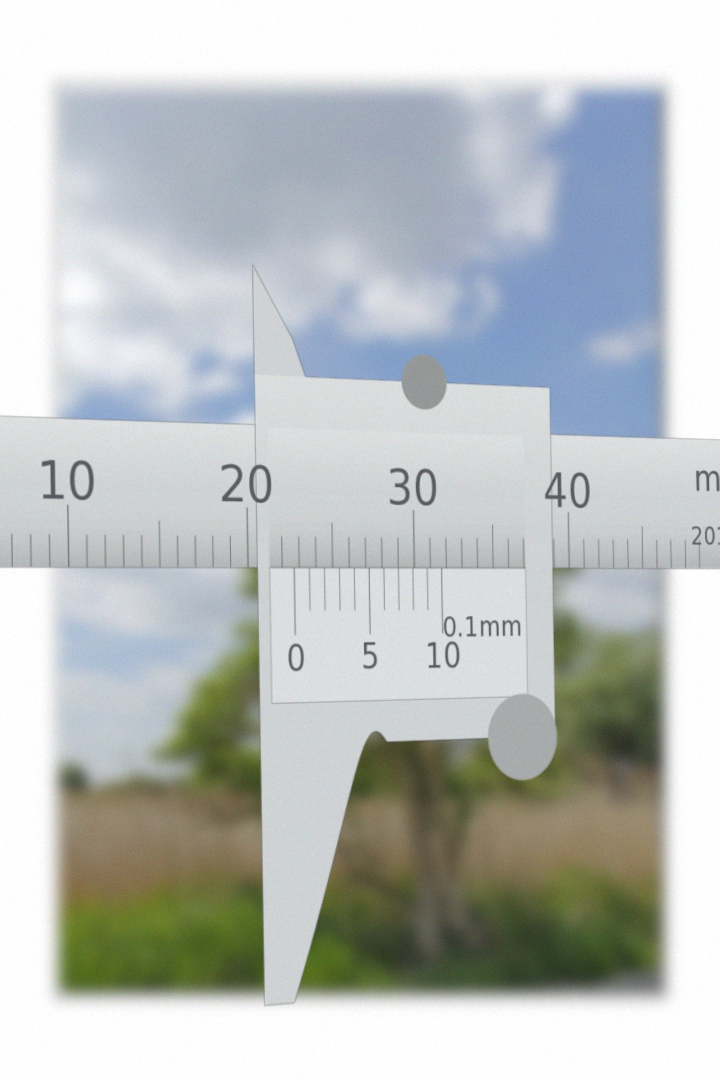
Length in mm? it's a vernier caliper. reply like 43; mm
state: 22.7; mm
